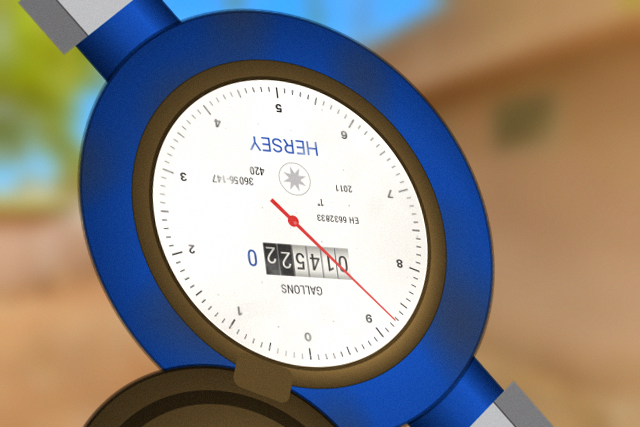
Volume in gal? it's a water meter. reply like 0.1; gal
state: 145218.7; gal
